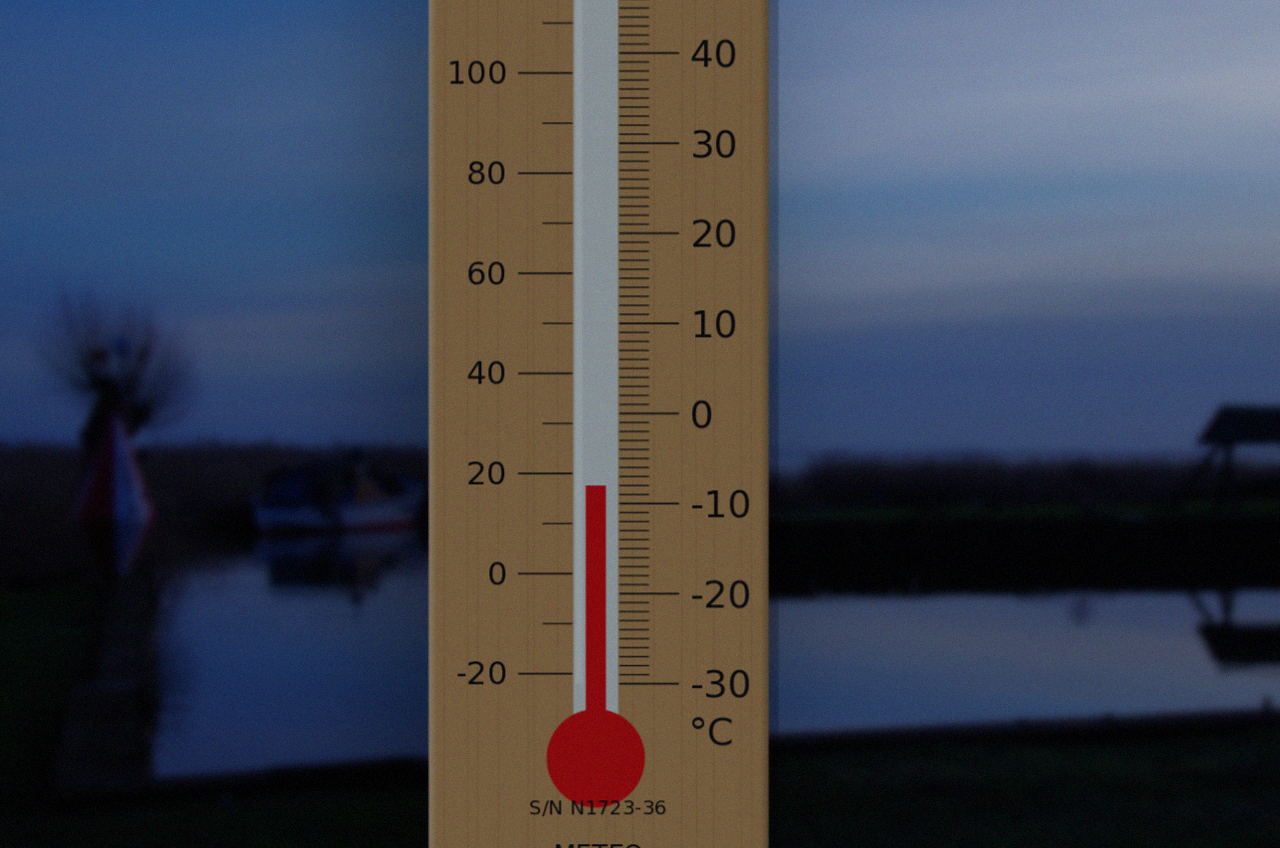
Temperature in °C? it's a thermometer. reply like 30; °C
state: -8; °C
